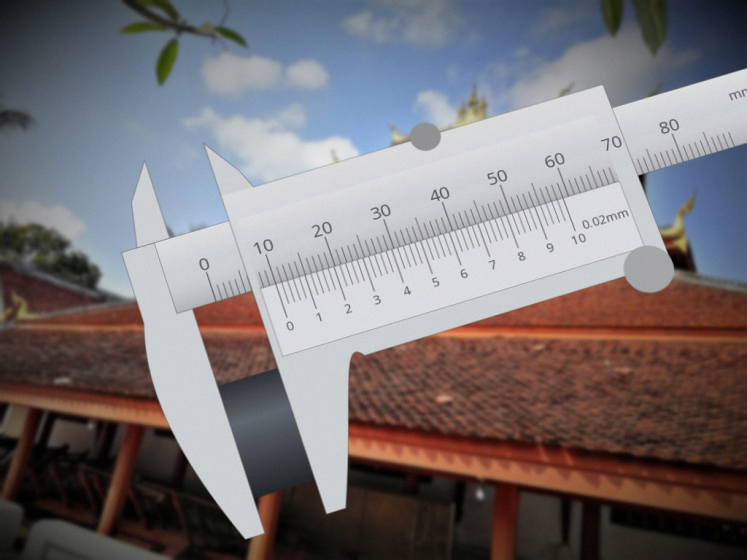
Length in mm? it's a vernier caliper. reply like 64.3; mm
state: 10.0; mm
